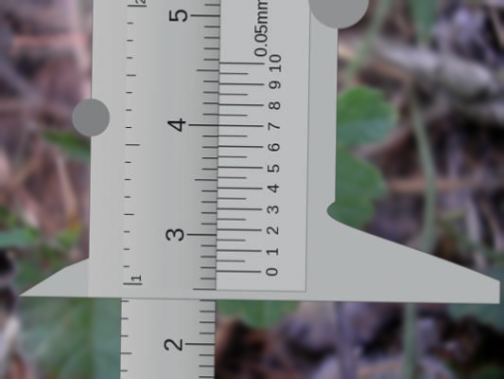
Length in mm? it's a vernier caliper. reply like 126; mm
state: 26.7; mm
